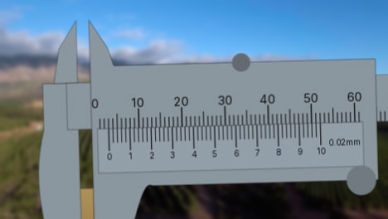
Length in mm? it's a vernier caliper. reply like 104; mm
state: 3.0; mm
